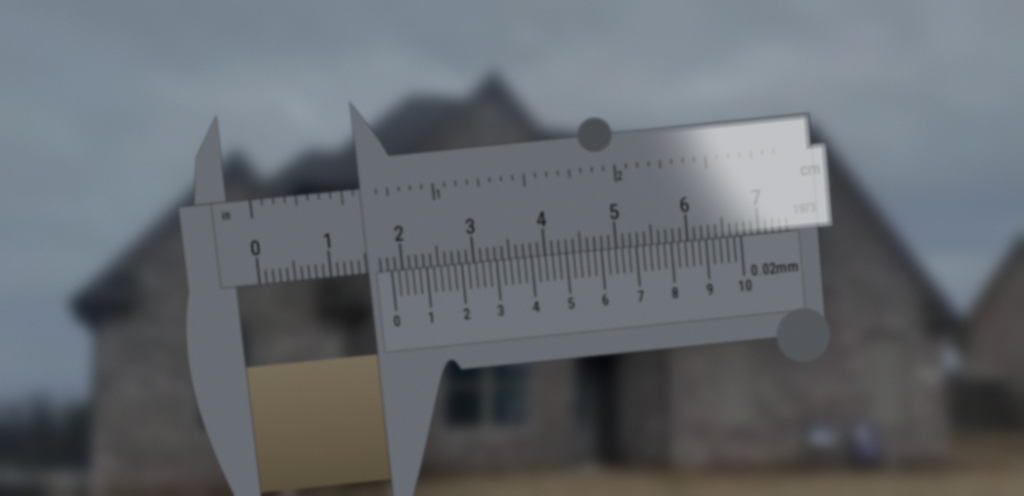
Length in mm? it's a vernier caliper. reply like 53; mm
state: 18.5; mm
